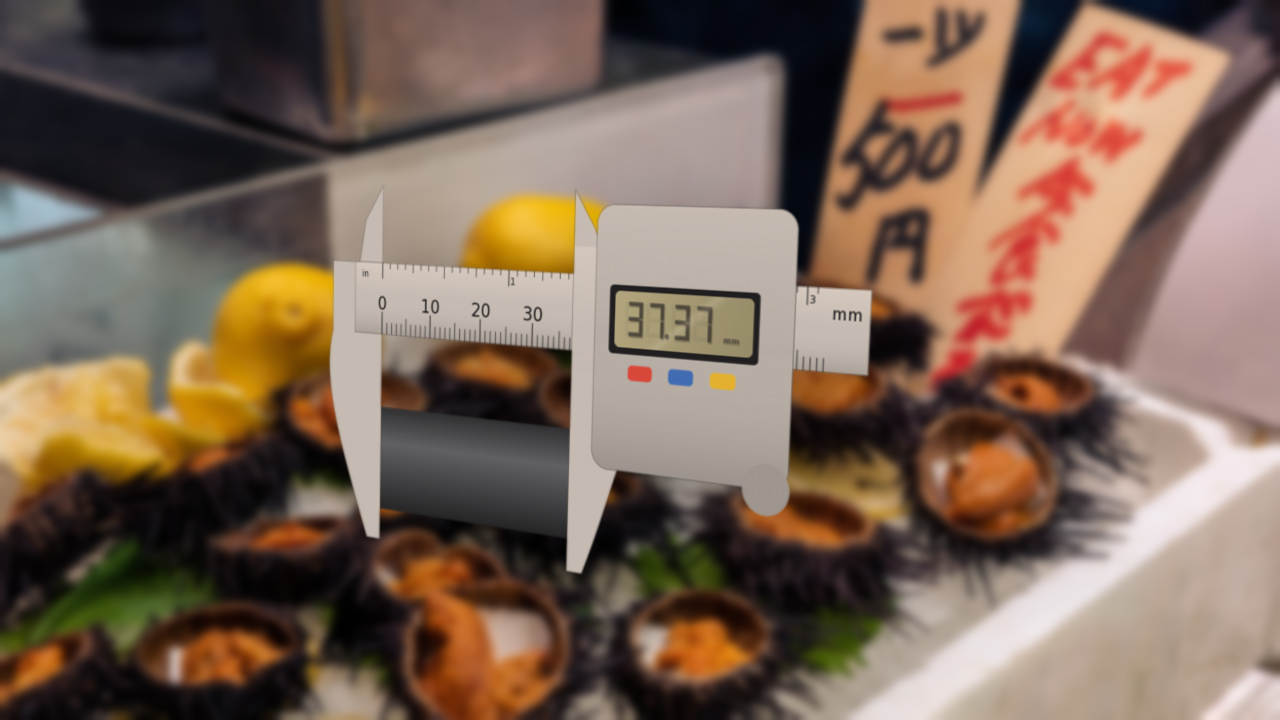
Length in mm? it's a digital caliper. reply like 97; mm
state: 37.37; mm
